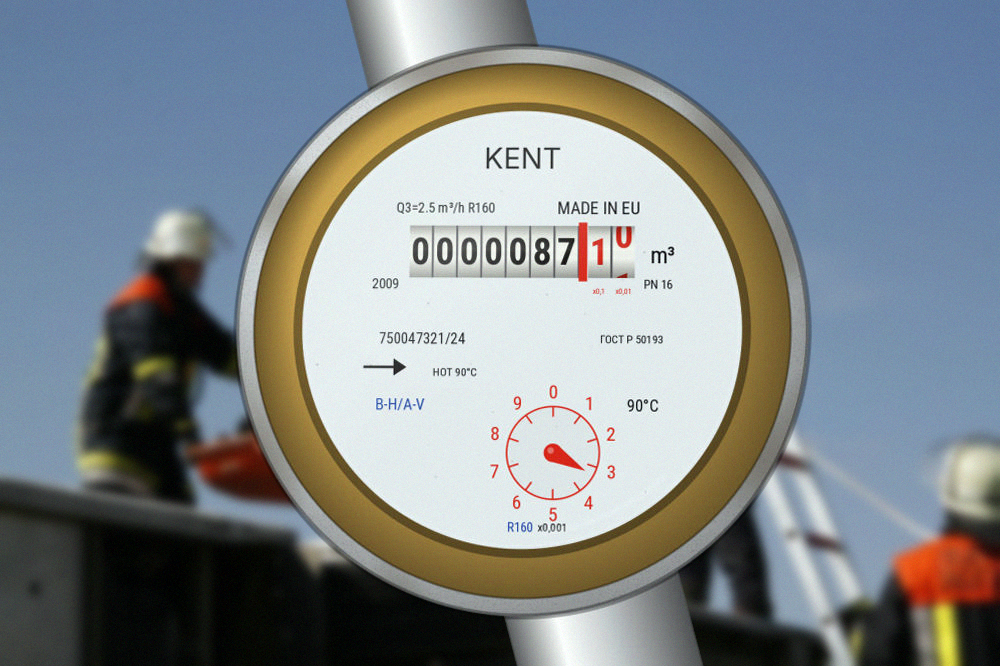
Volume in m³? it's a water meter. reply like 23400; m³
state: 87.103; m³
